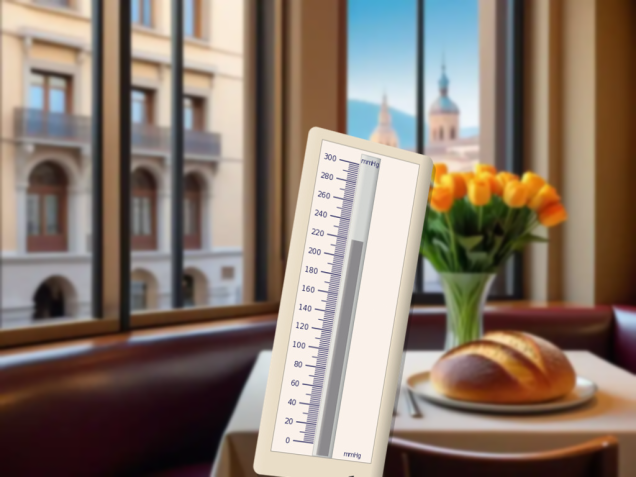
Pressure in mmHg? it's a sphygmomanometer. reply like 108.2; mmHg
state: 220; mmHg
